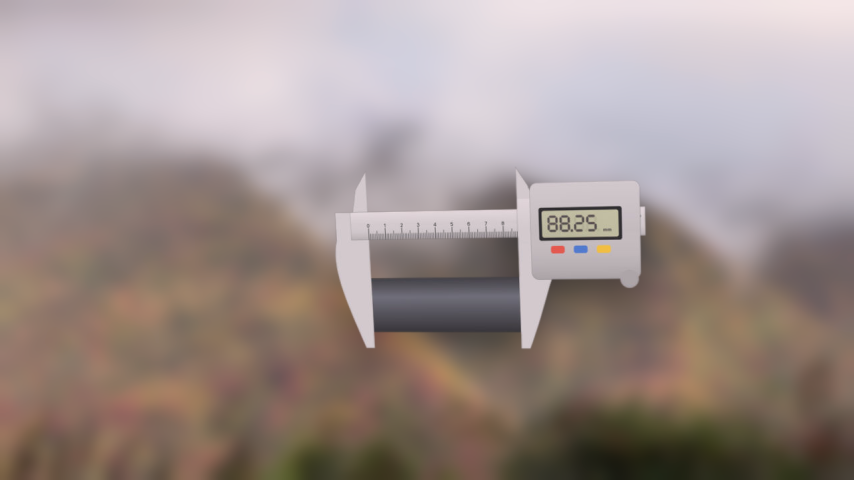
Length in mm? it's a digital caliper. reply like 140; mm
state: 88.25; mm
